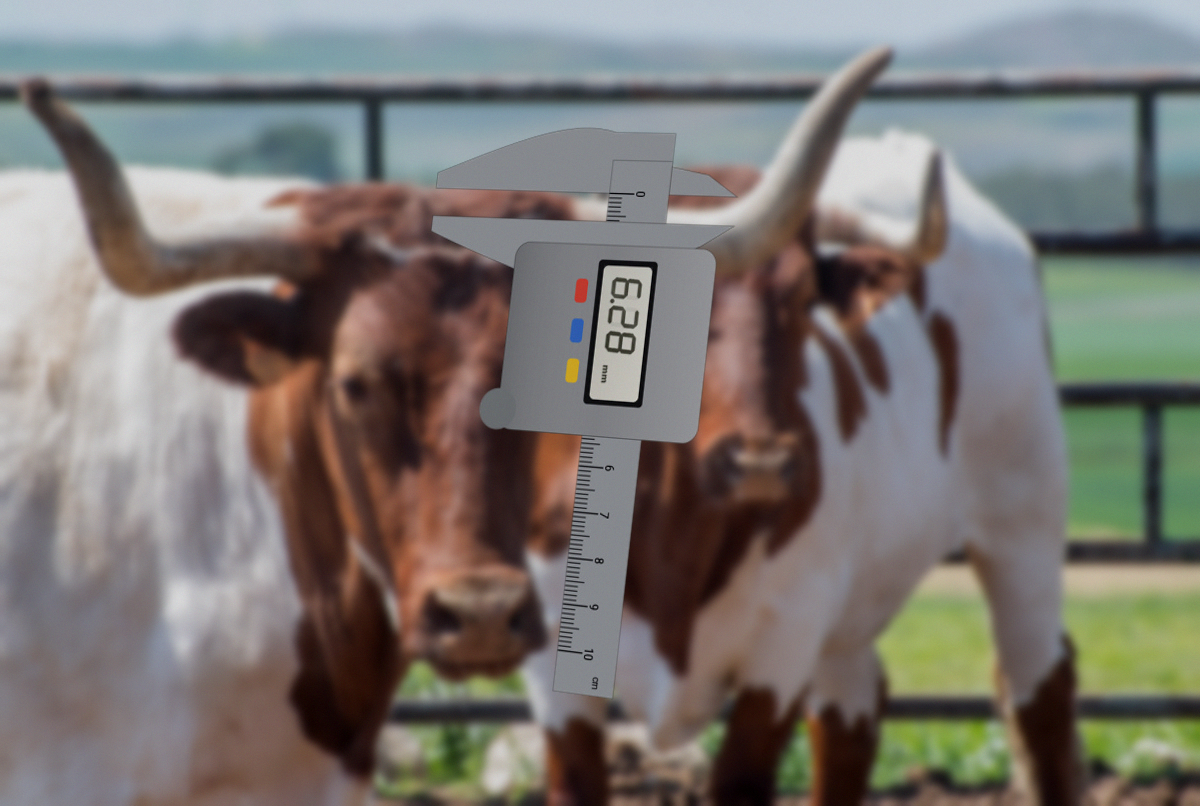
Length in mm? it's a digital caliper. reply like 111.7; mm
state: 6.28; mm
